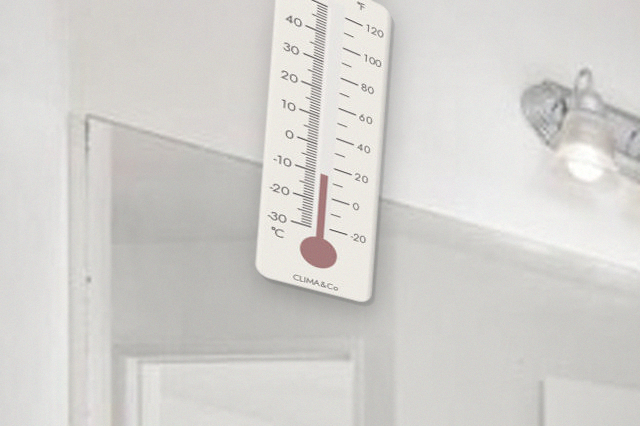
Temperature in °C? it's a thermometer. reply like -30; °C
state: -10; °C
